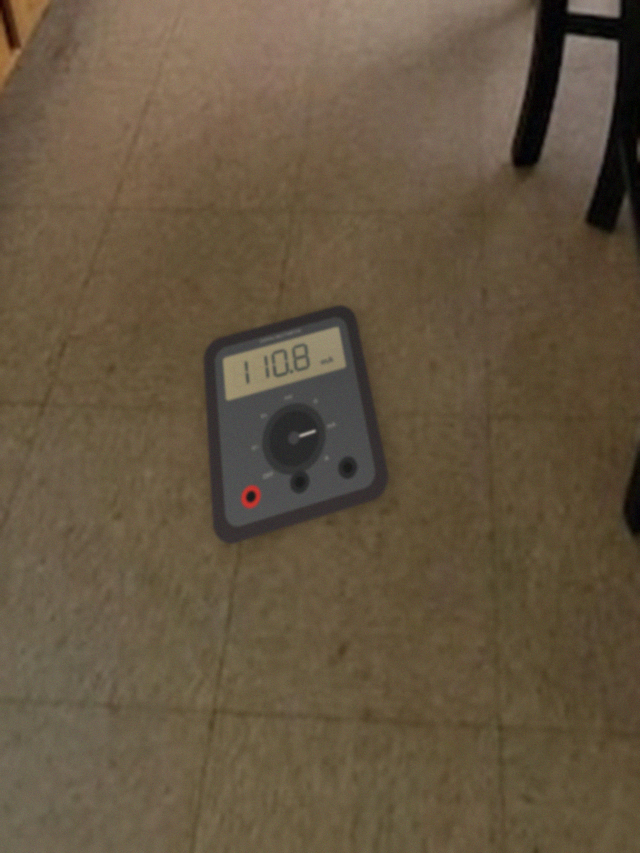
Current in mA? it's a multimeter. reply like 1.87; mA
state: 110.8; mA
